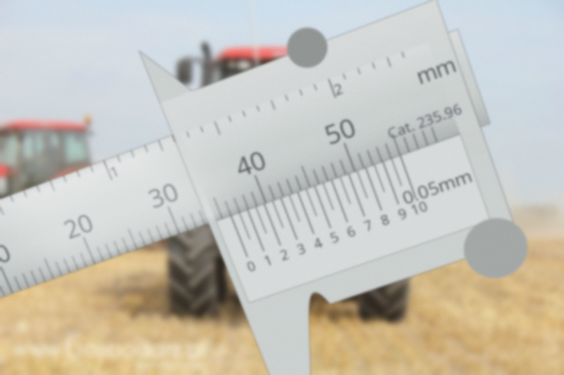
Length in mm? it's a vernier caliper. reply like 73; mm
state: 36.0; mm
